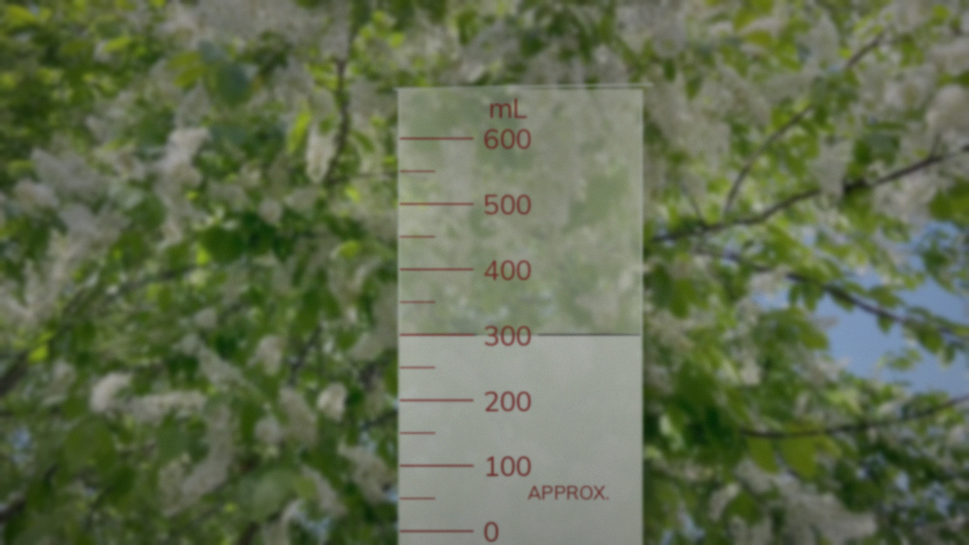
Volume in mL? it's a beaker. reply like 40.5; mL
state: 300; mL
